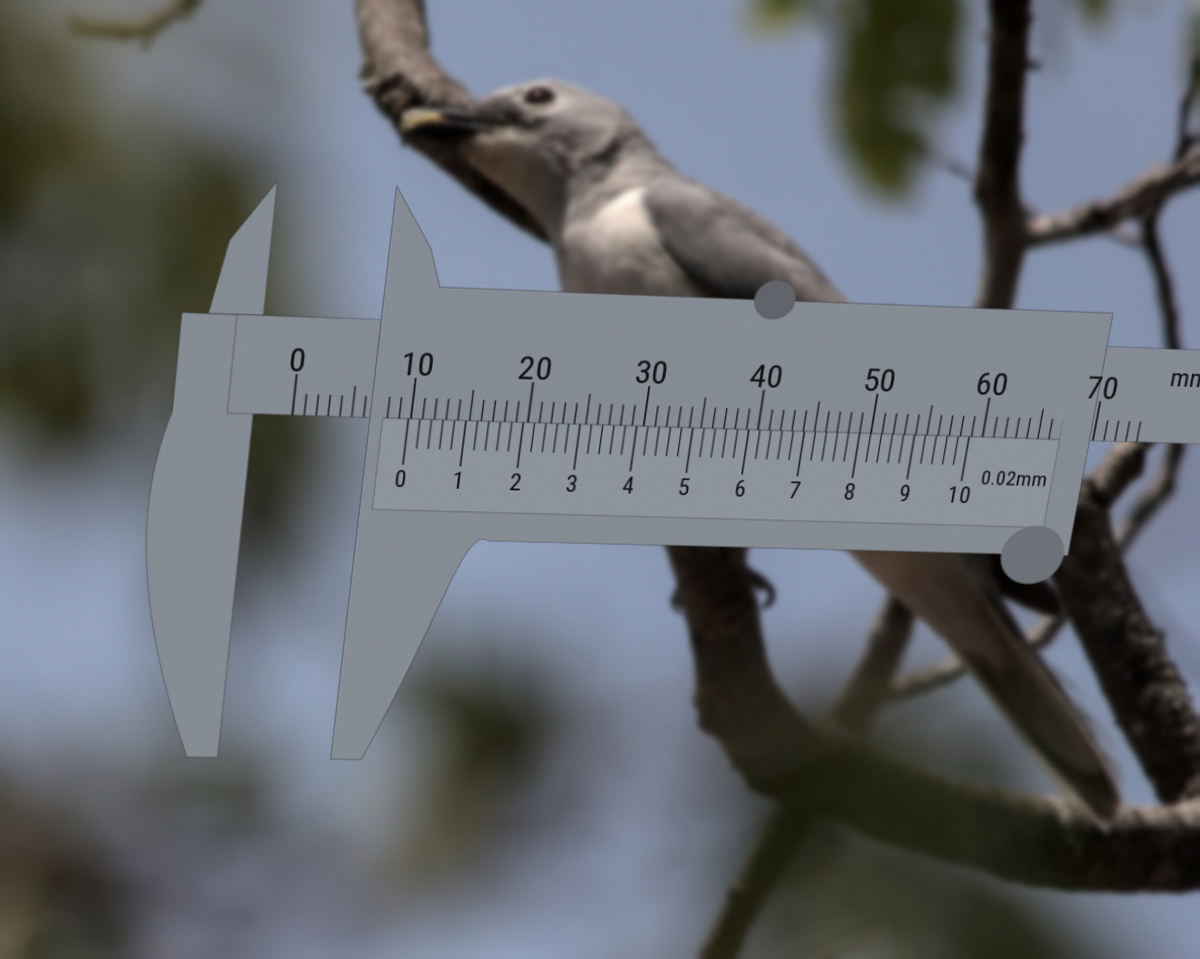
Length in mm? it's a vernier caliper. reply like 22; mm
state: 9.8; mm
